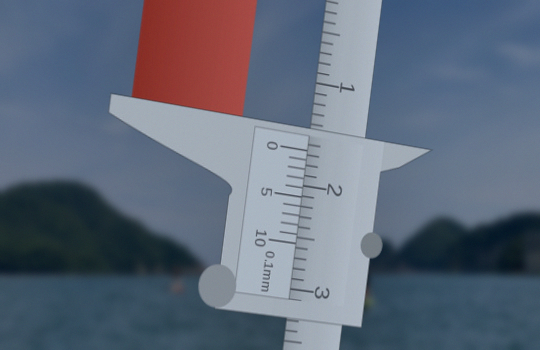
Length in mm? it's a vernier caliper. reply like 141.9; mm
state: 16.6; mm
